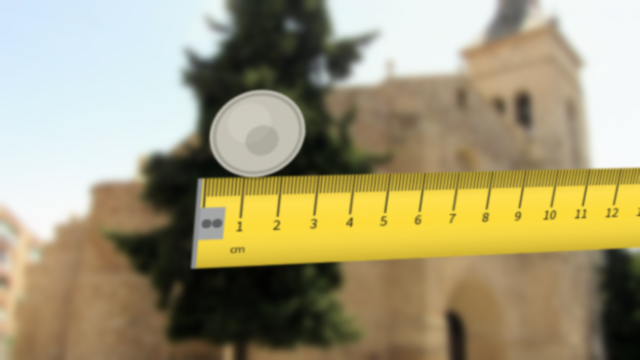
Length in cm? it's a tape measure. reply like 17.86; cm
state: 2.5; cm
